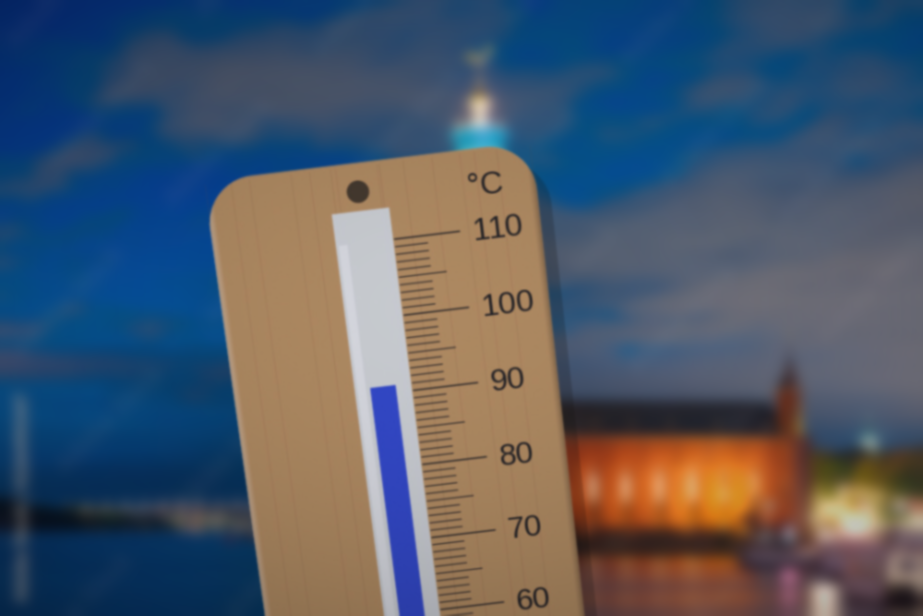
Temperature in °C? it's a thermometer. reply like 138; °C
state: 91; °C
